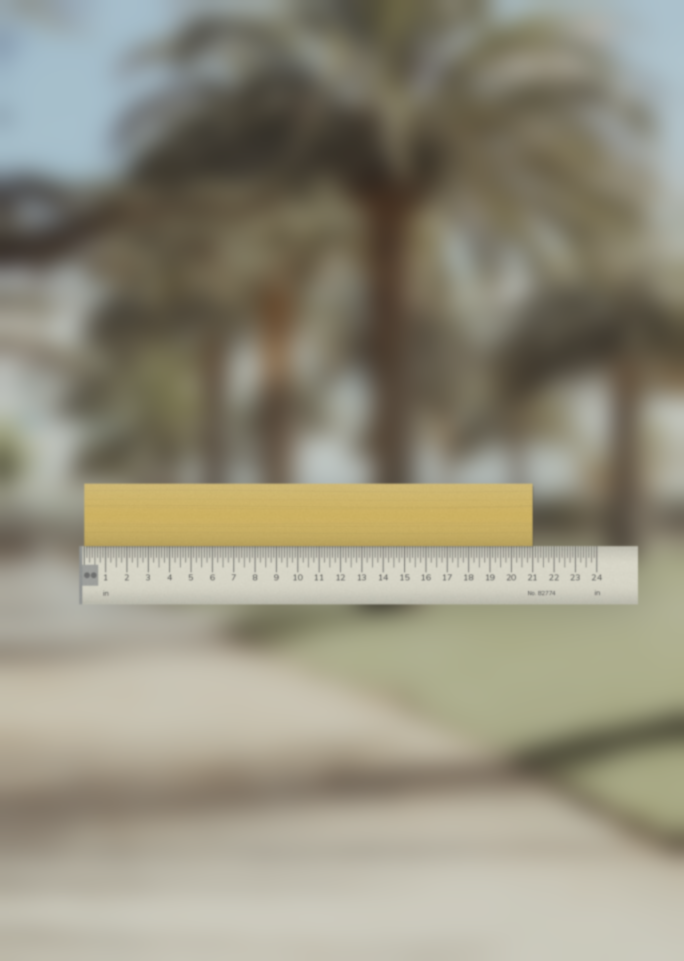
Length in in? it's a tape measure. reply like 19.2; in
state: 21; in
